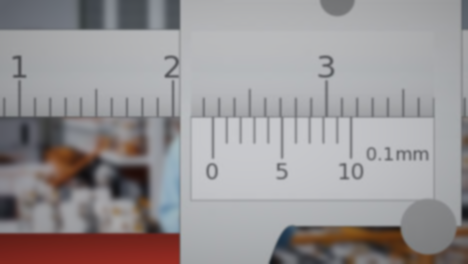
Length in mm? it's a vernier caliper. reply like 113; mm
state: 22.6; mm
